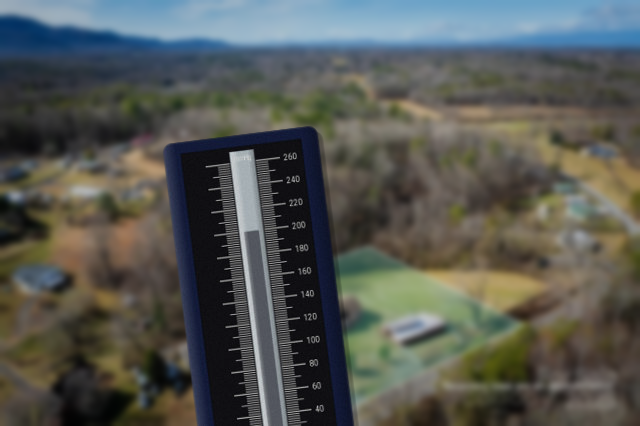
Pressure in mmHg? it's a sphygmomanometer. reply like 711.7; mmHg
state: 200; mmHg
